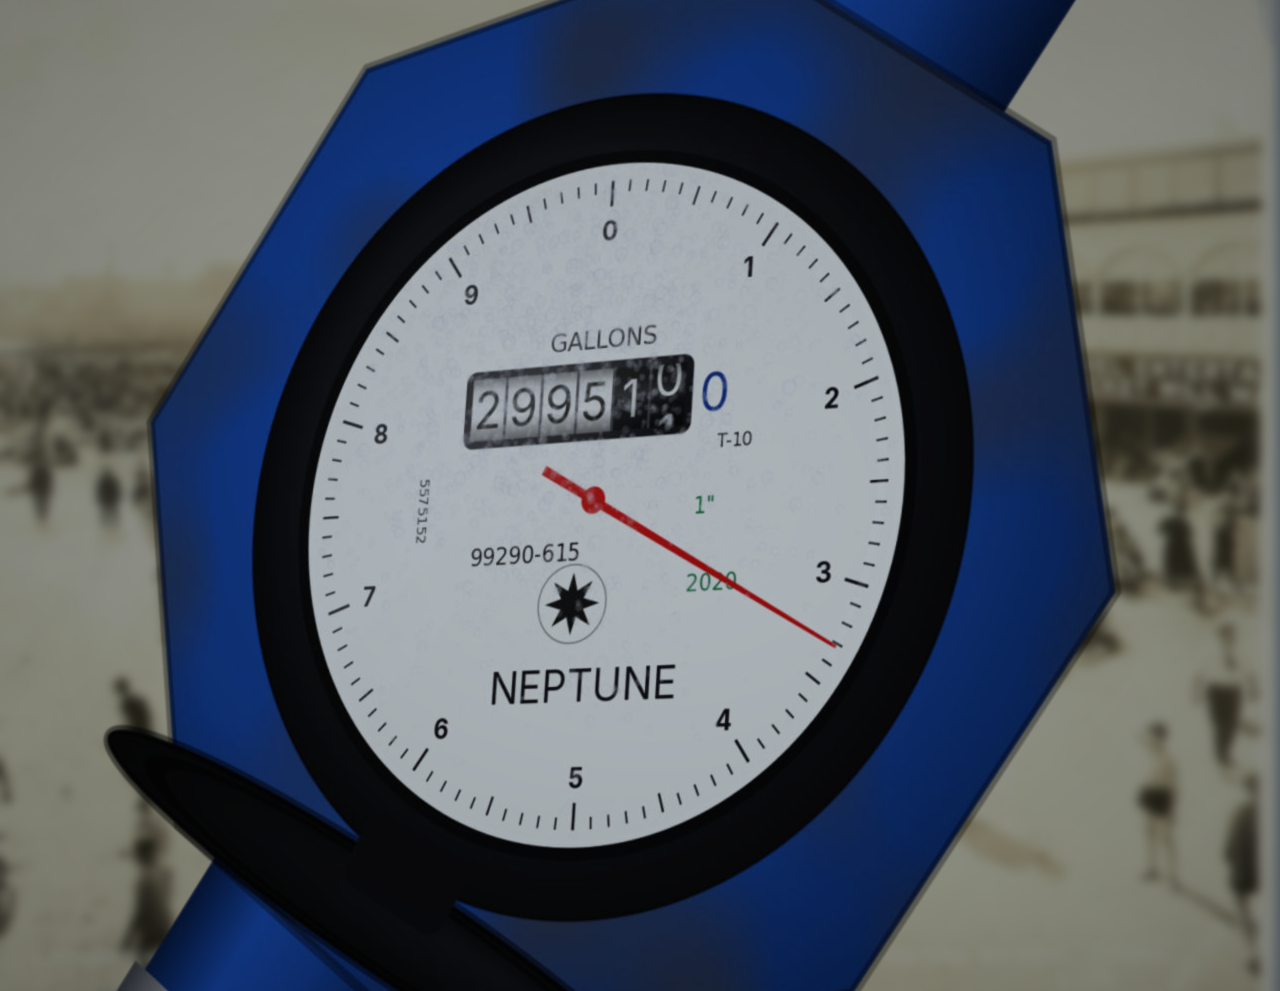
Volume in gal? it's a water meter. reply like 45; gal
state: 2995103.3; gal
